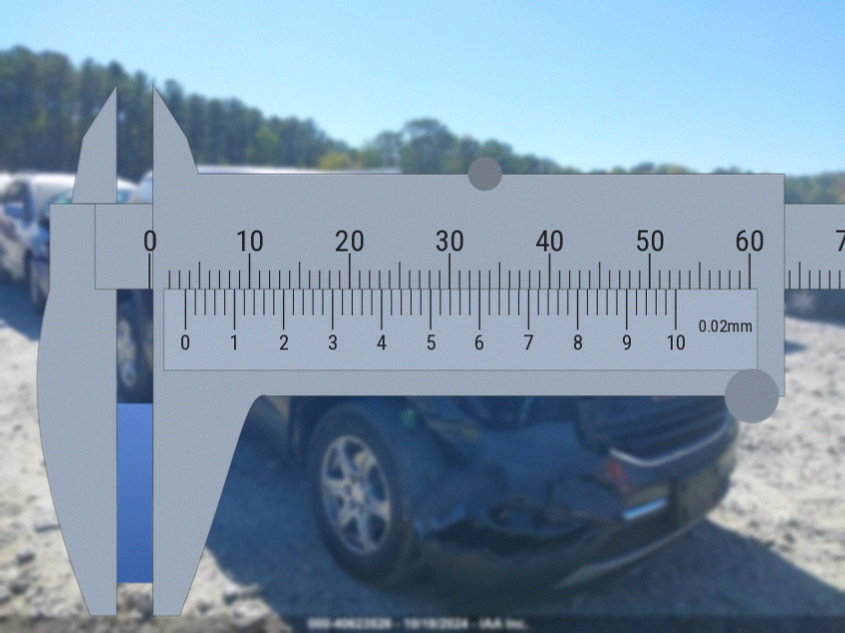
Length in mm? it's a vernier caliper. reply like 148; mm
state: 3.6; mm
